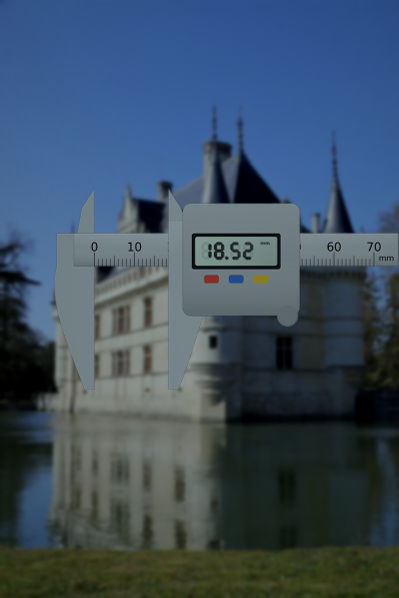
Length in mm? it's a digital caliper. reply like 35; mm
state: 18.52; mm
